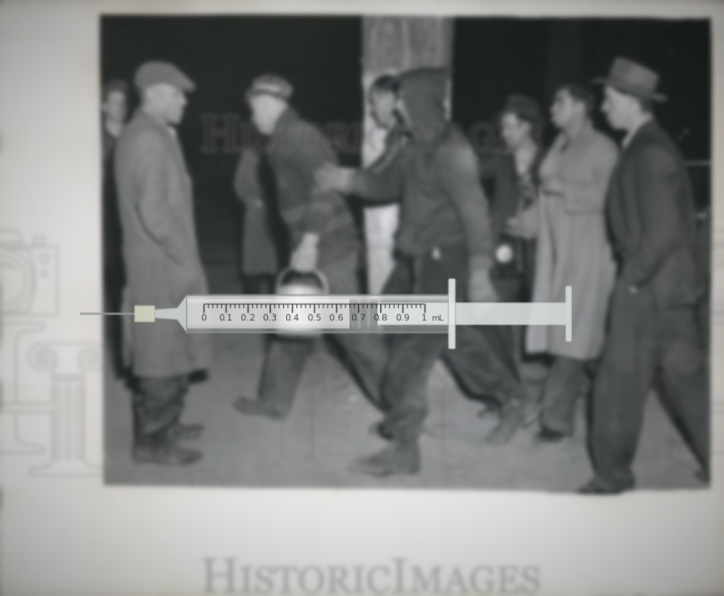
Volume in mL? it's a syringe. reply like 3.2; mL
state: 0.66; mL
